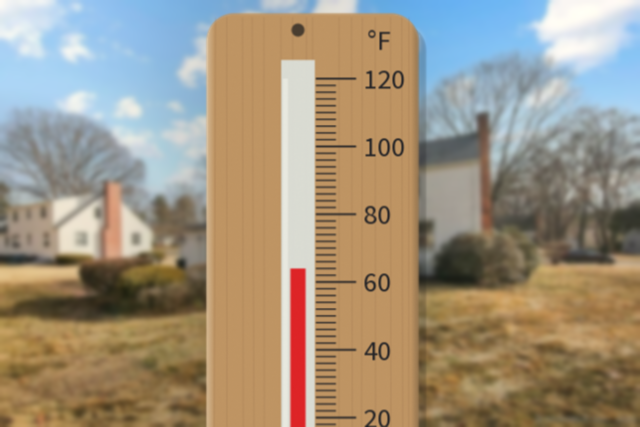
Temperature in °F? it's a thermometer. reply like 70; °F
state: 64; °F
